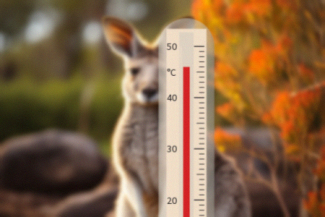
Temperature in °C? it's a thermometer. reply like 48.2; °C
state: 46; °C
